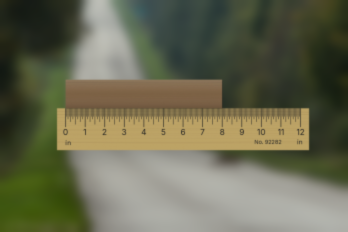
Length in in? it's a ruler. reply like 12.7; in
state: 8; in
